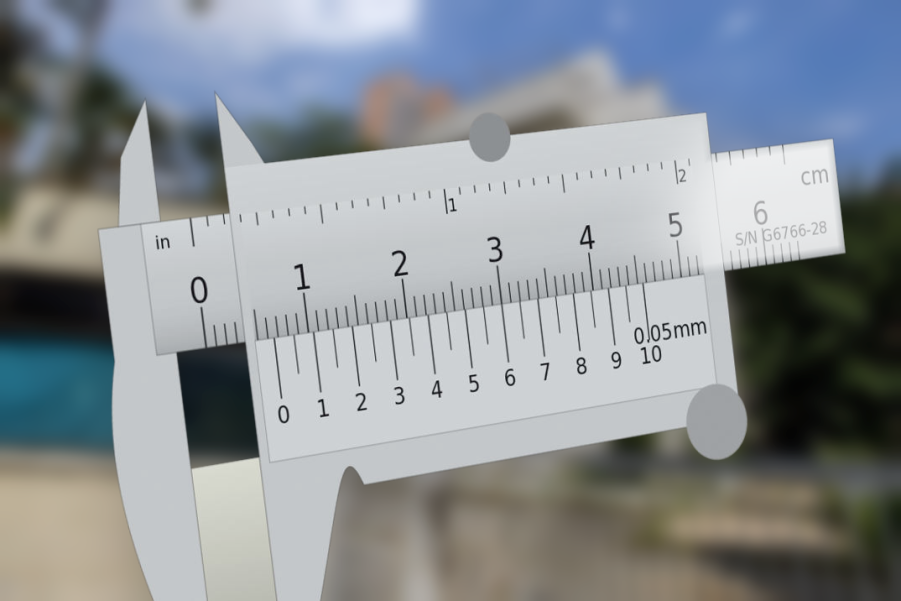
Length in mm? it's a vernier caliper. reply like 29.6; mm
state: 6.6; mm
